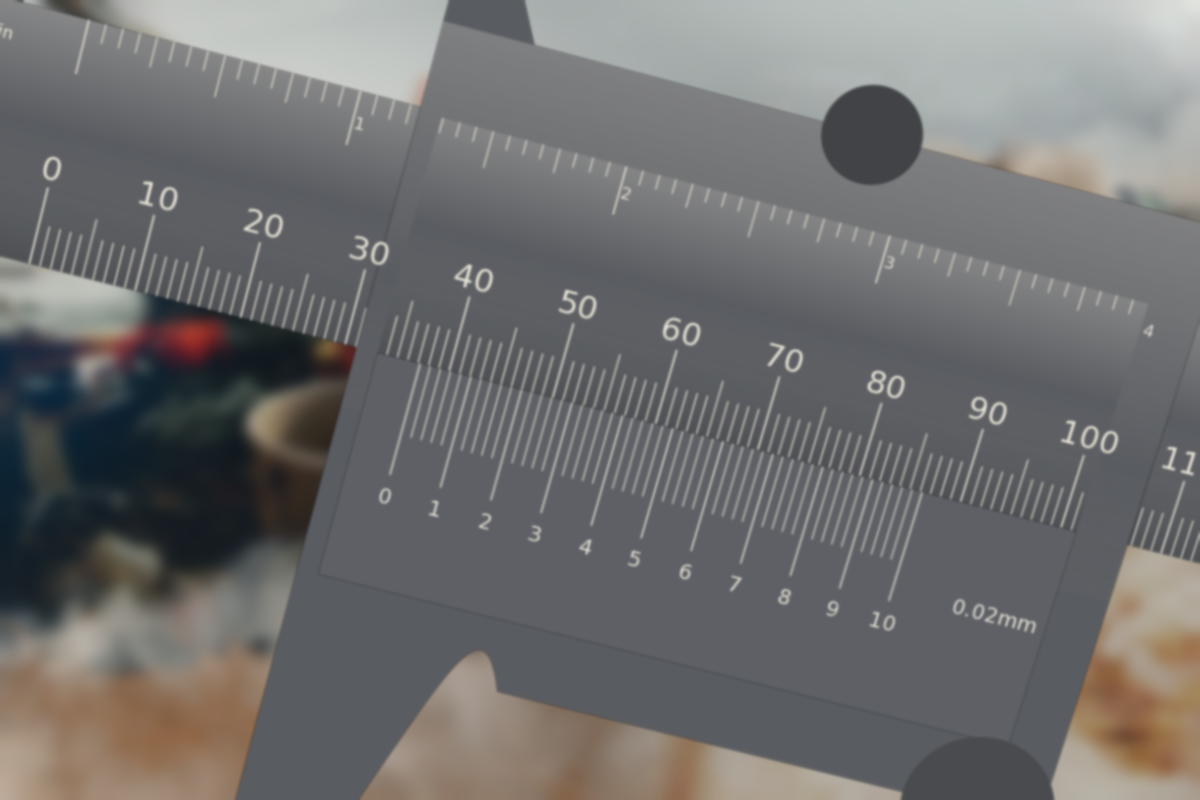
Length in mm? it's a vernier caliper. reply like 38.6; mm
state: 37.2; mm
